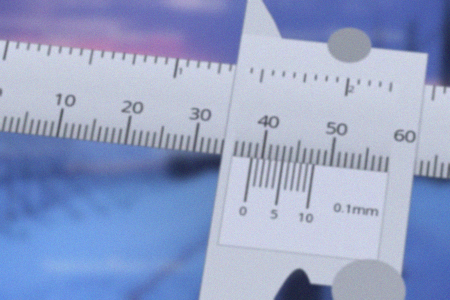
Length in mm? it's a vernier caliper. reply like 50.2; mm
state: 38.5; mm
